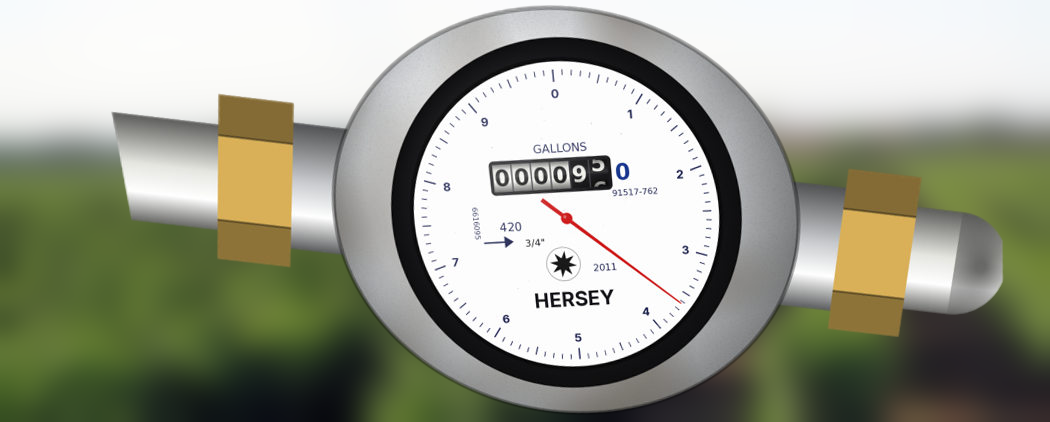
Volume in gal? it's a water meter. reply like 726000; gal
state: 953.6; gal
